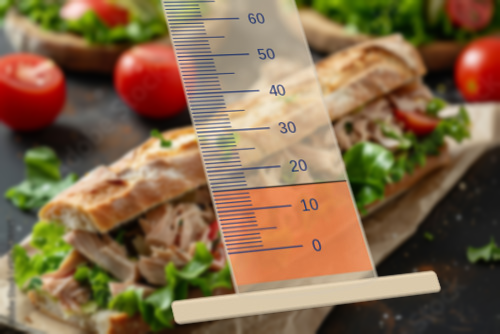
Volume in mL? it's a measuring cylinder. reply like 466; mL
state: 15; mL
